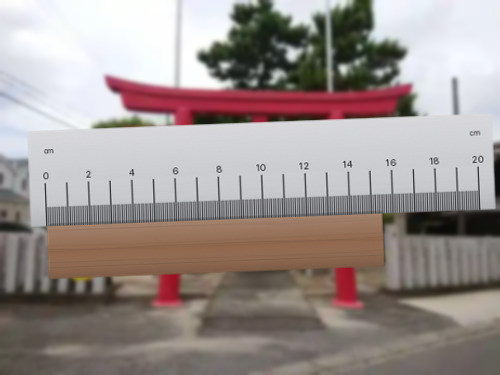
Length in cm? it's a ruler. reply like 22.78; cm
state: 15.5; cm
